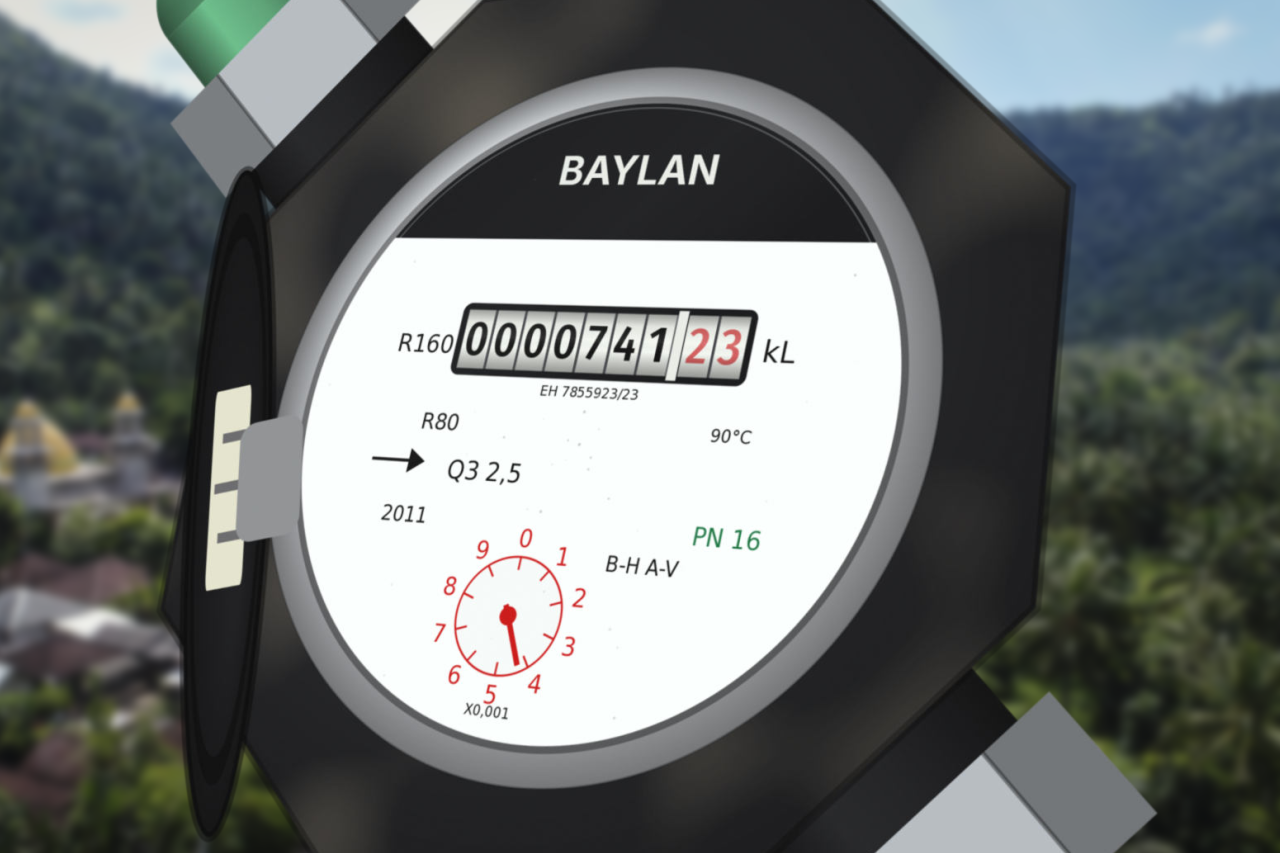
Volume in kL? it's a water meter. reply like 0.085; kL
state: 741.234; kL
